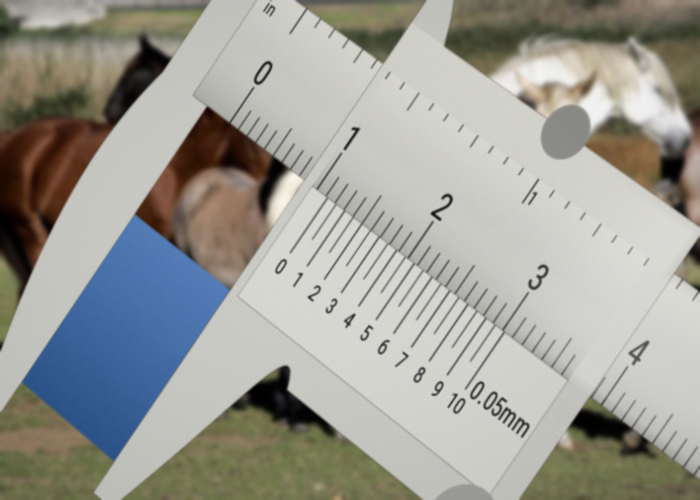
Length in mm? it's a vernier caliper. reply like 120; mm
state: 11.2; mm
